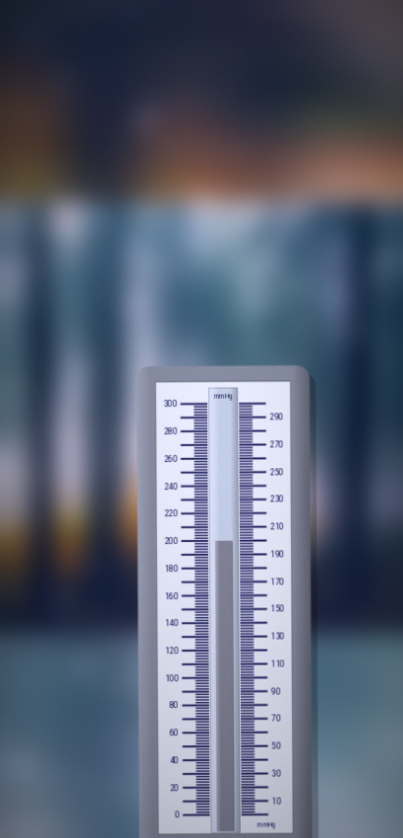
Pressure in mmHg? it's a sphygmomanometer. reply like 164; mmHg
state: 200; mmHg
